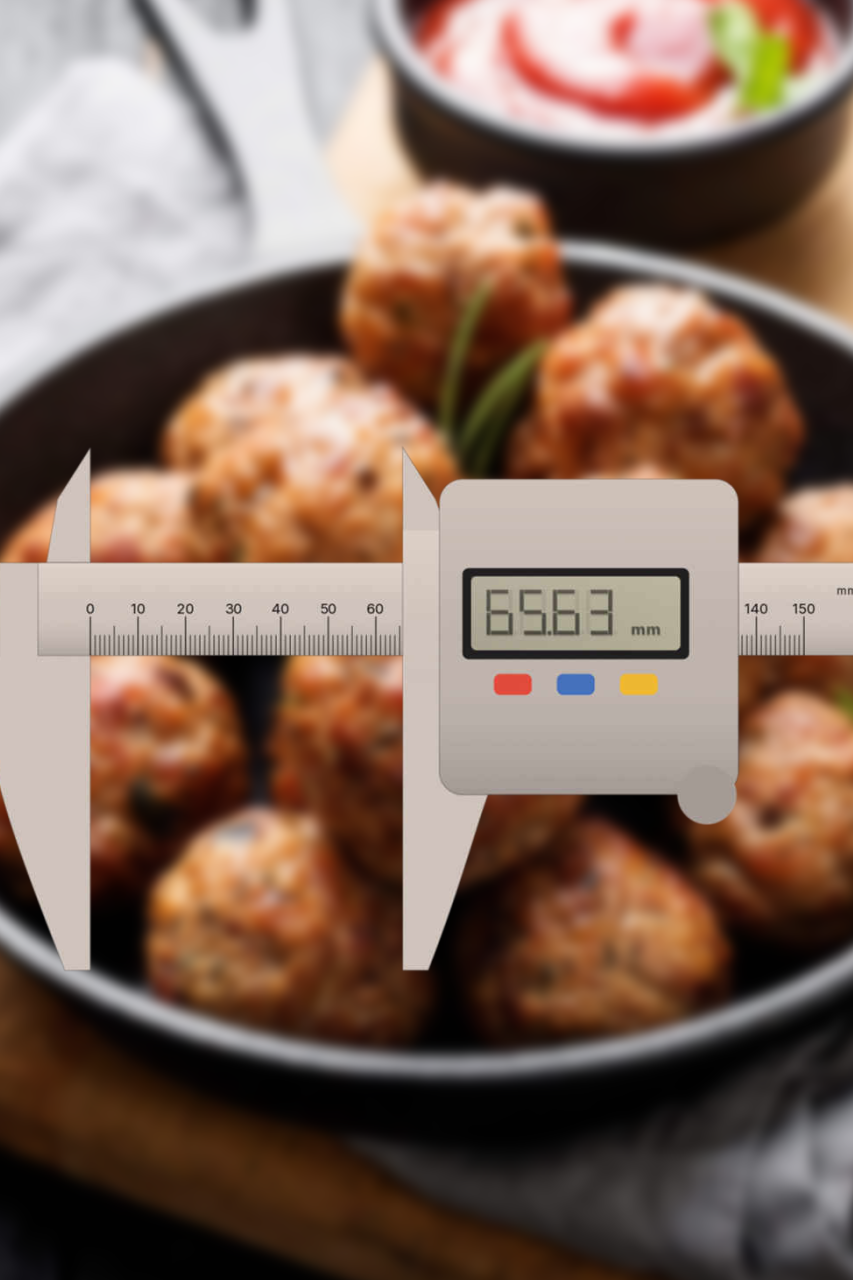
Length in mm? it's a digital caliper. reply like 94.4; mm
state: 65.63; mm
